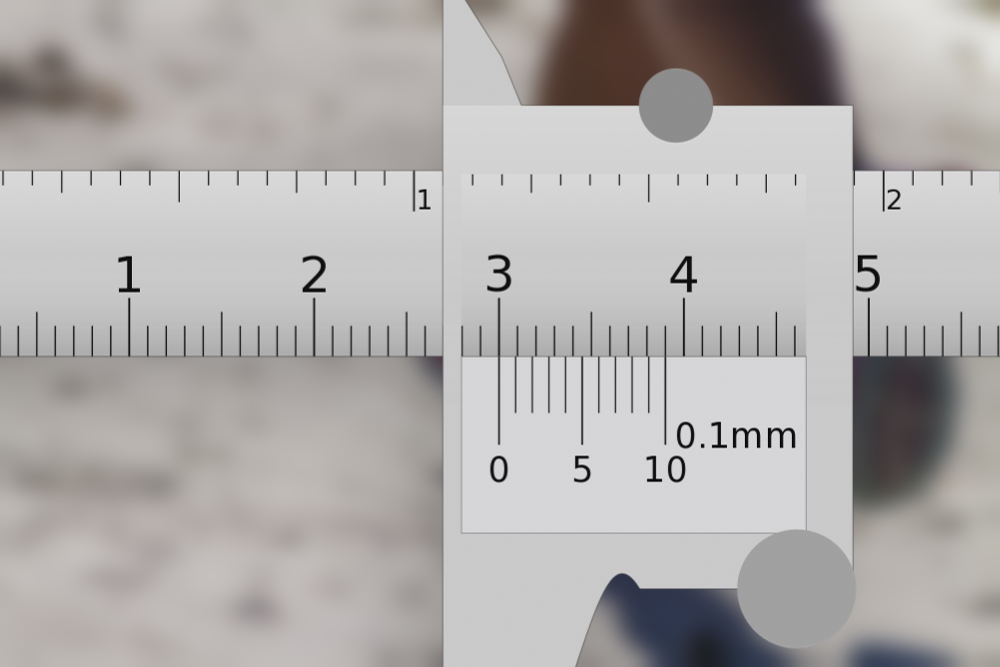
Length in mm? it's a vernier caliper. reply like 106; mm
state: 30.0; mm
